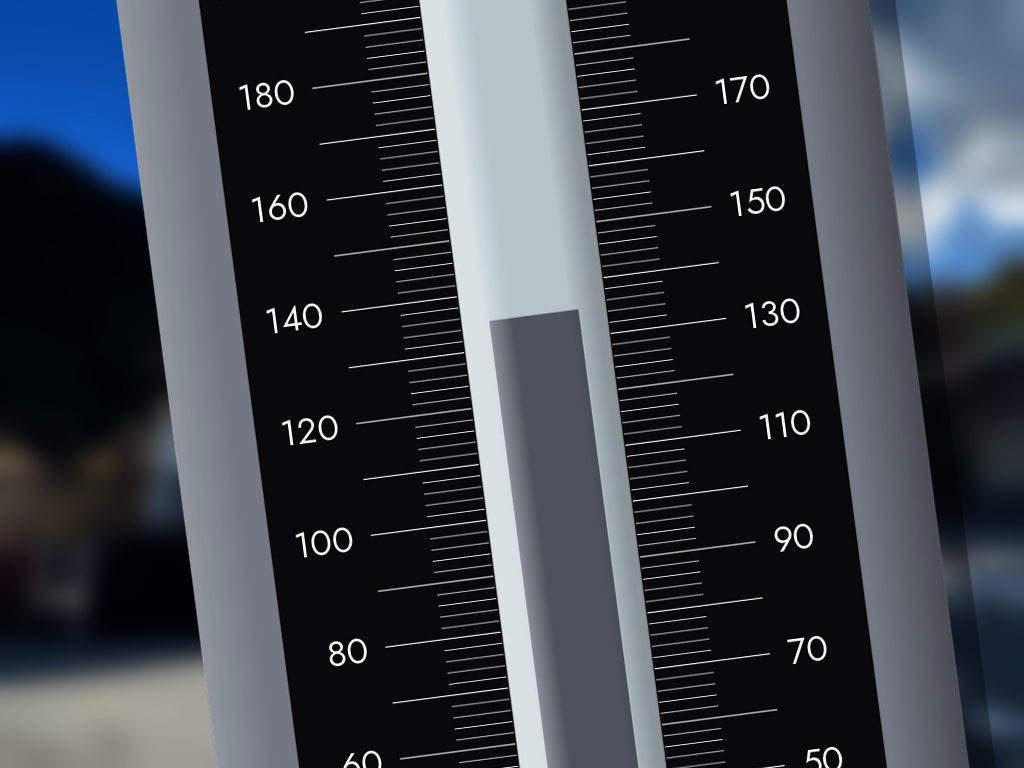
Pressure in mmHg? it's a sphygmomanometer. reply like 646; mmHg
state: 135; mmHg
